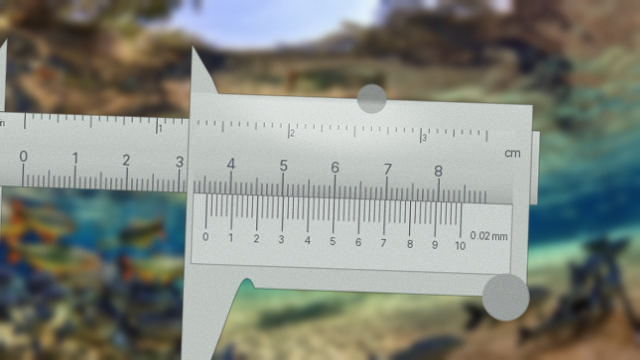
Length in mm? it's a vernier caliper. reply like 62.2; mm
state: 35.5; mm
